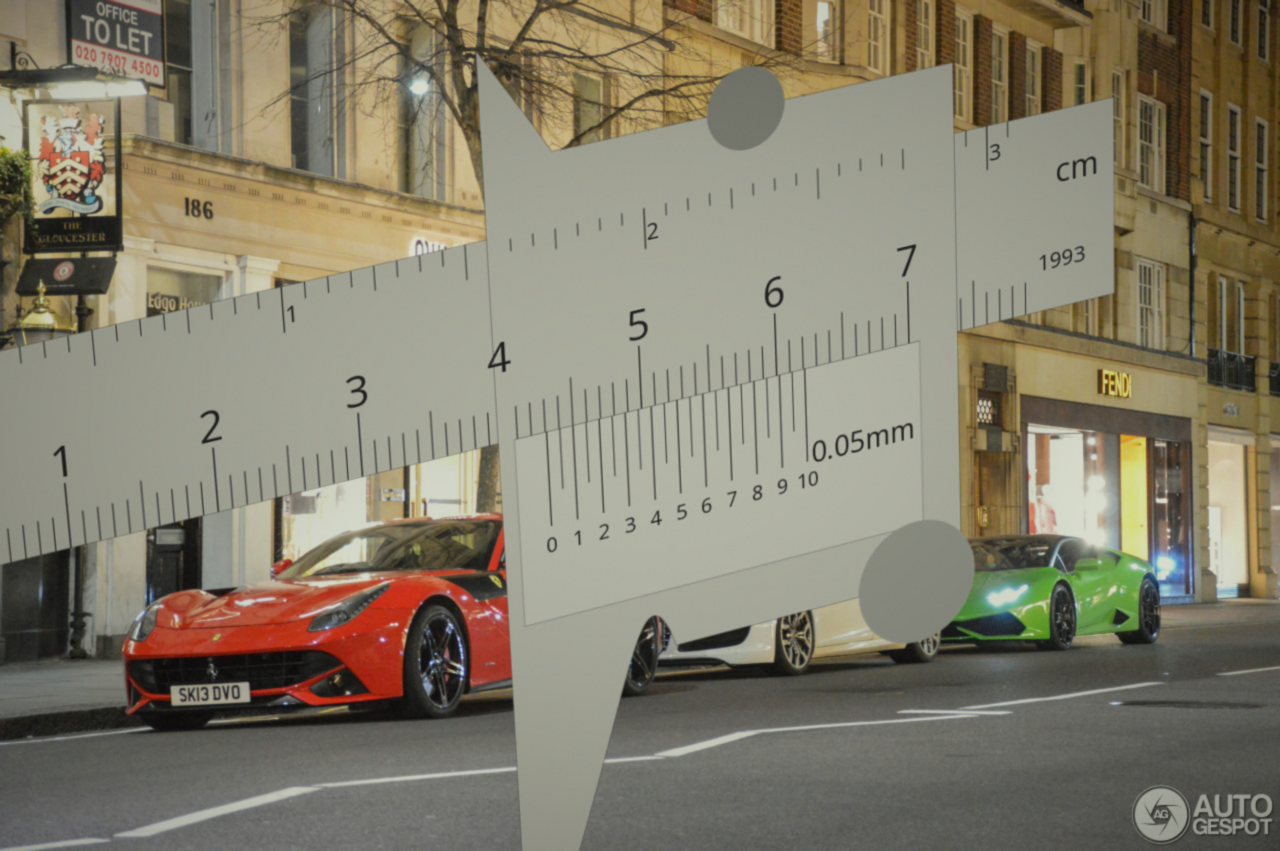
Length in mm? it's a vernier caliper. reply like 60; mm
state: 43.1; mm
